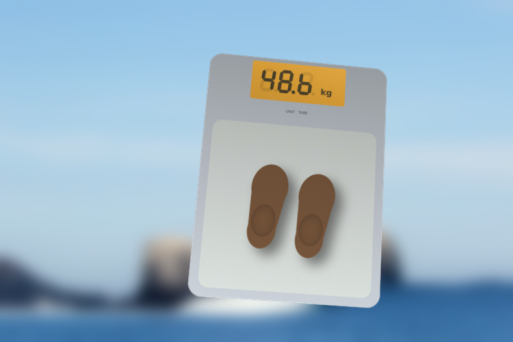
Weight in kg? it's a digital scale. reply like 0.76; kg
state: 48.6; kg
